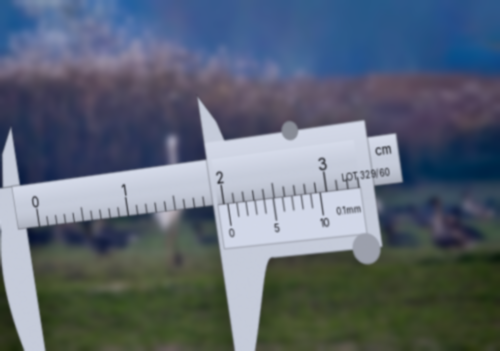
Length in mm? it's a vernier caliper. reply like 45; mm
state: 20.4; mm
